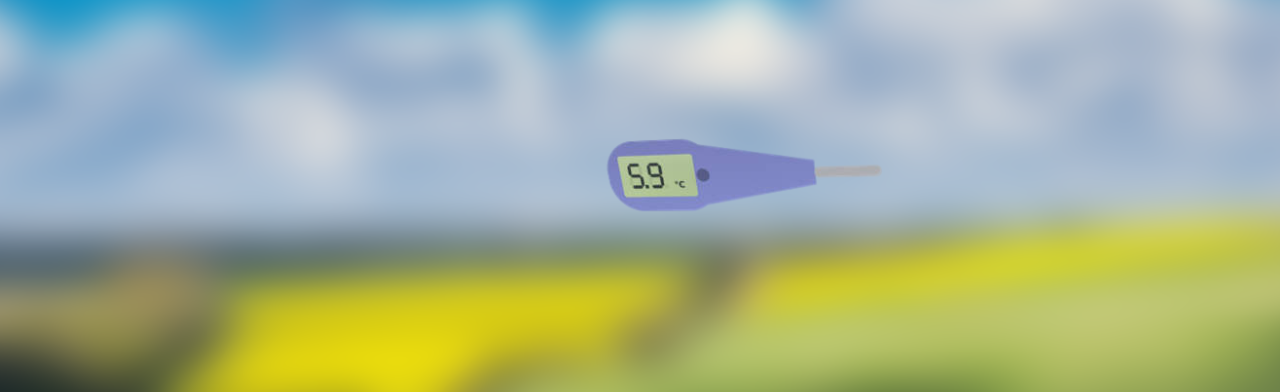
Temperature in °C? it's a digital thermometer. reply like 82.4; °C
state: 5.9; °C
